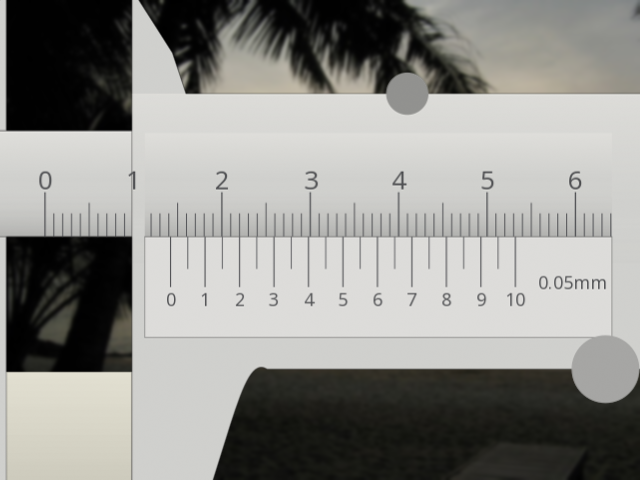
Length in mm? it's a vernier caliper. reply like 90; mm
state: 14.2; mm
